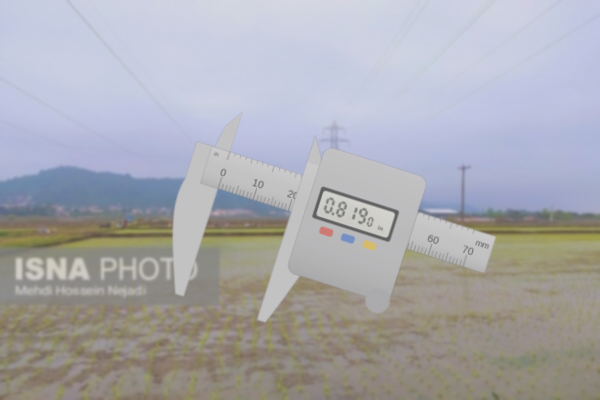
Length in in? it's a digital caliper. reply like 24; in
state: 0.8190; in
